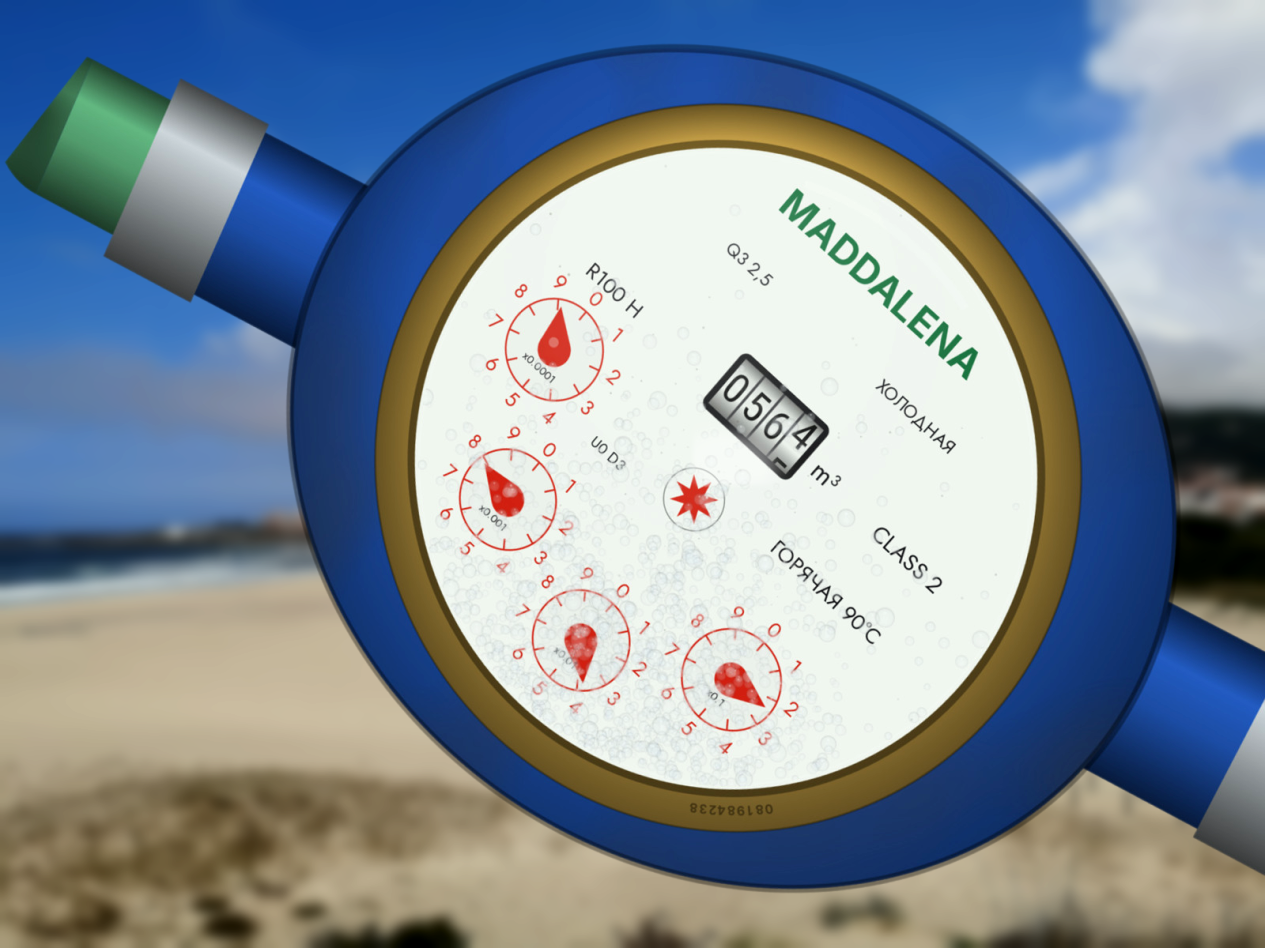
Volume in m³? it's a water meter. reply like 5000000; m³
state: 564.2379; m³
